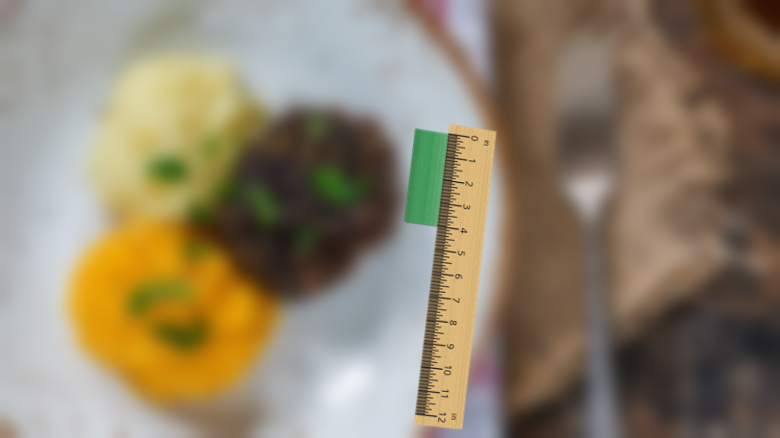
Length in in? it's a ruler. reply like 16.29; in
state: 4; in
